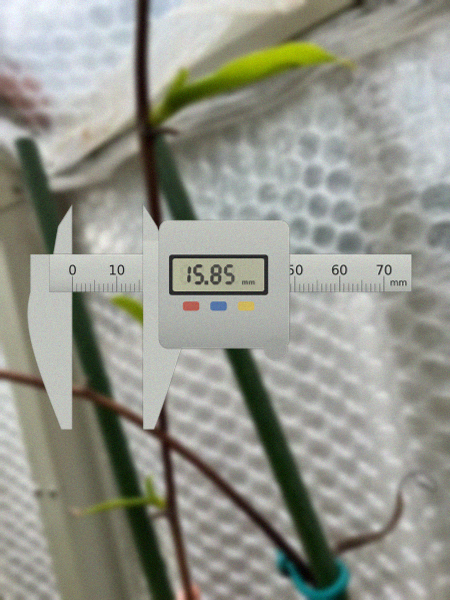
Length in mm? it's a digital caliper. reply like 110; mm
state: 15.85; mm
